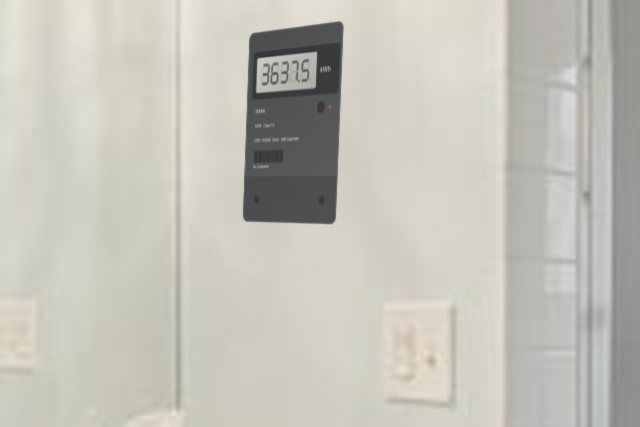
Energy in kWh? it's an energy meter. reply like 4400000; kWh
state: 3637.5; kWh
